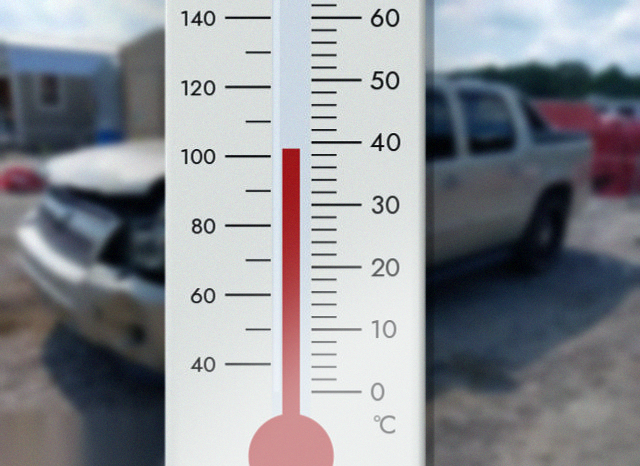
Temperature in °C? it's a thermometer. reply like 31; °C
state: 39; °C
